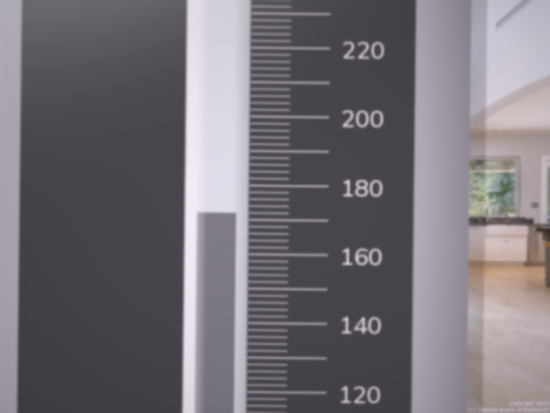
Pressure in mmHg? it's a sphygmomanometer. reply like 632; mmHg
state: 172; mmHg
